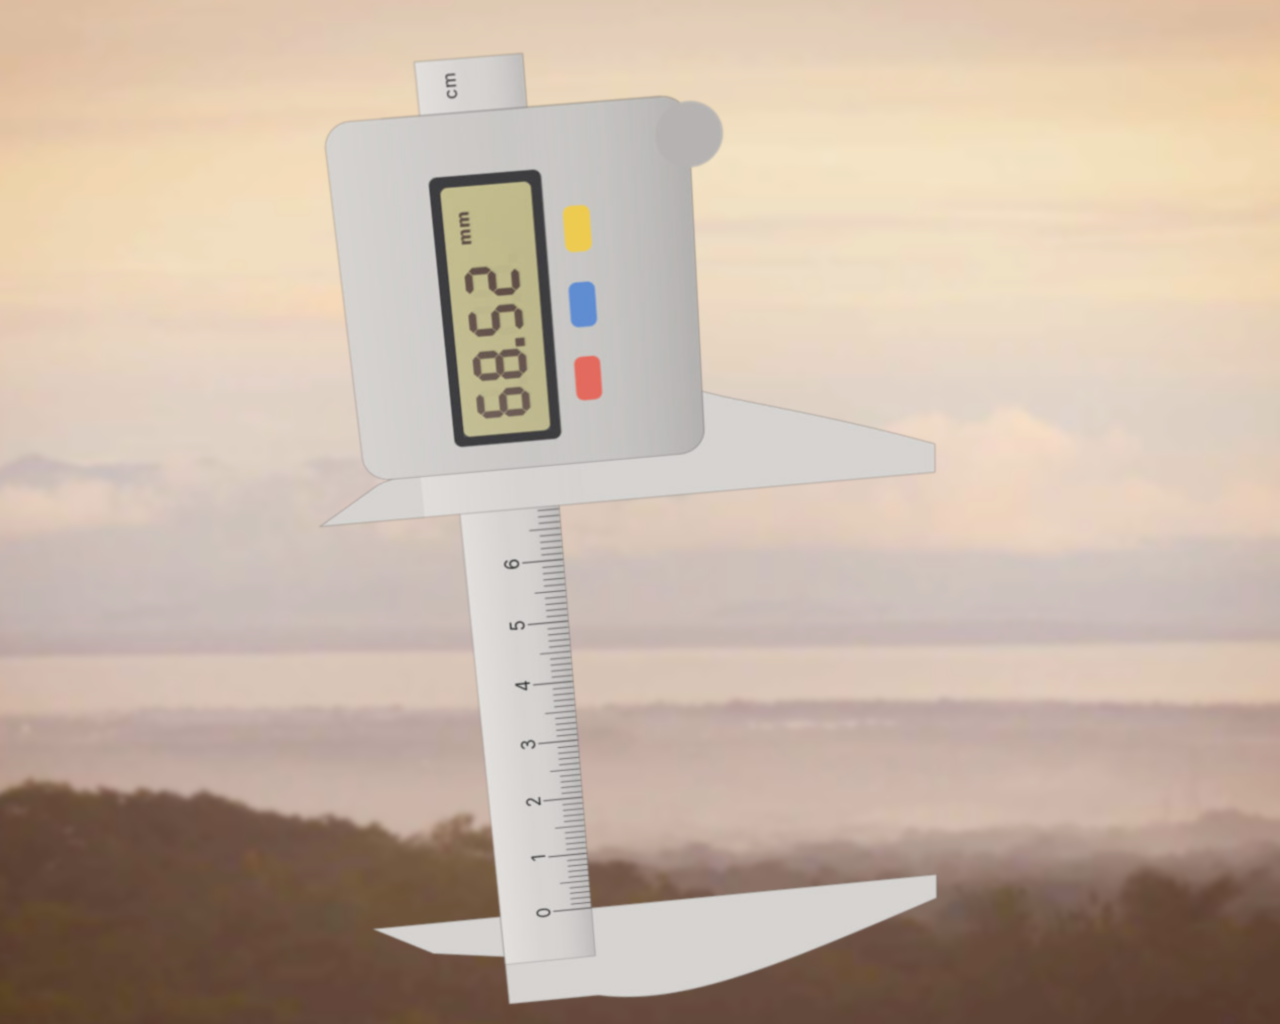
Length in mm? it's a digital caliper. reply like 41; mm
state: 68.52; mm
